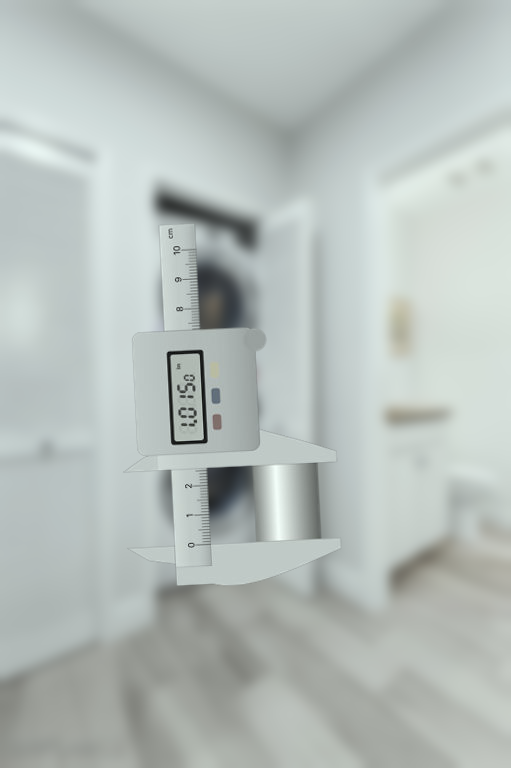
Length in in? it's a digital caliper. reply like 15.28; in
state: 1.0150; in
